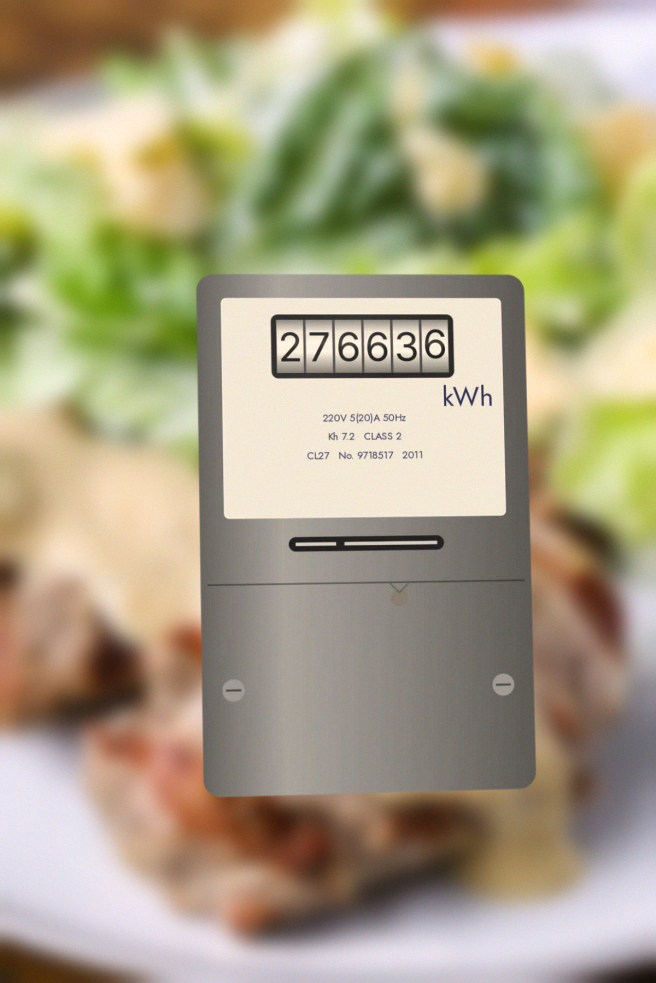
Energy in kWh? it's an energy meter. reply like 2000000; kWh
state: 276636; kWh
